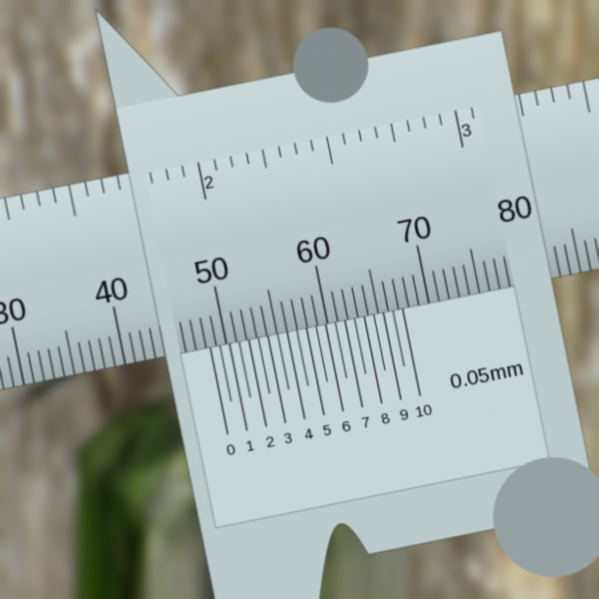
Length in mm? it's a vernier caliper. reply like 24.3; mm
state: 48.4; mm
